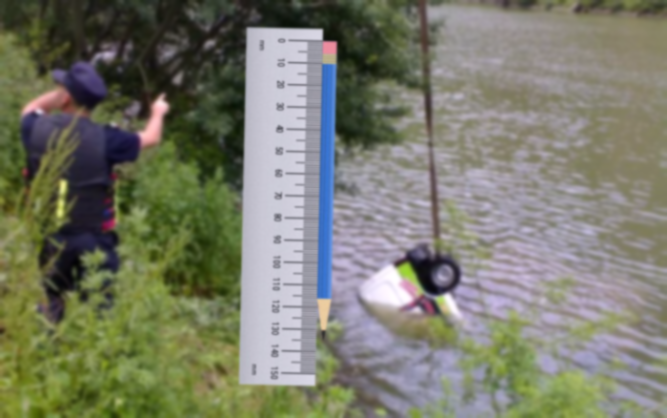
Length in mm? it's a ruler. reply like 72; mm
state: 135; mm
